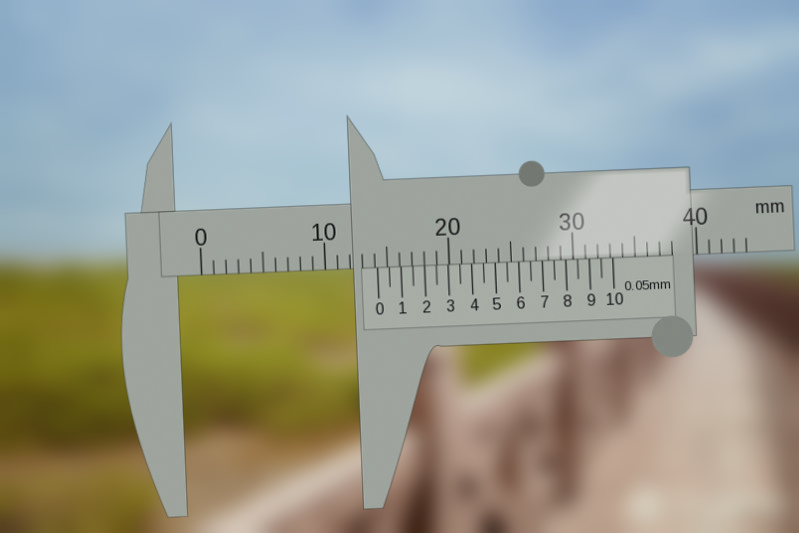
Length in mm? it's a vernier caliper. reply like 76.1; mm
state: 14.2; mm
